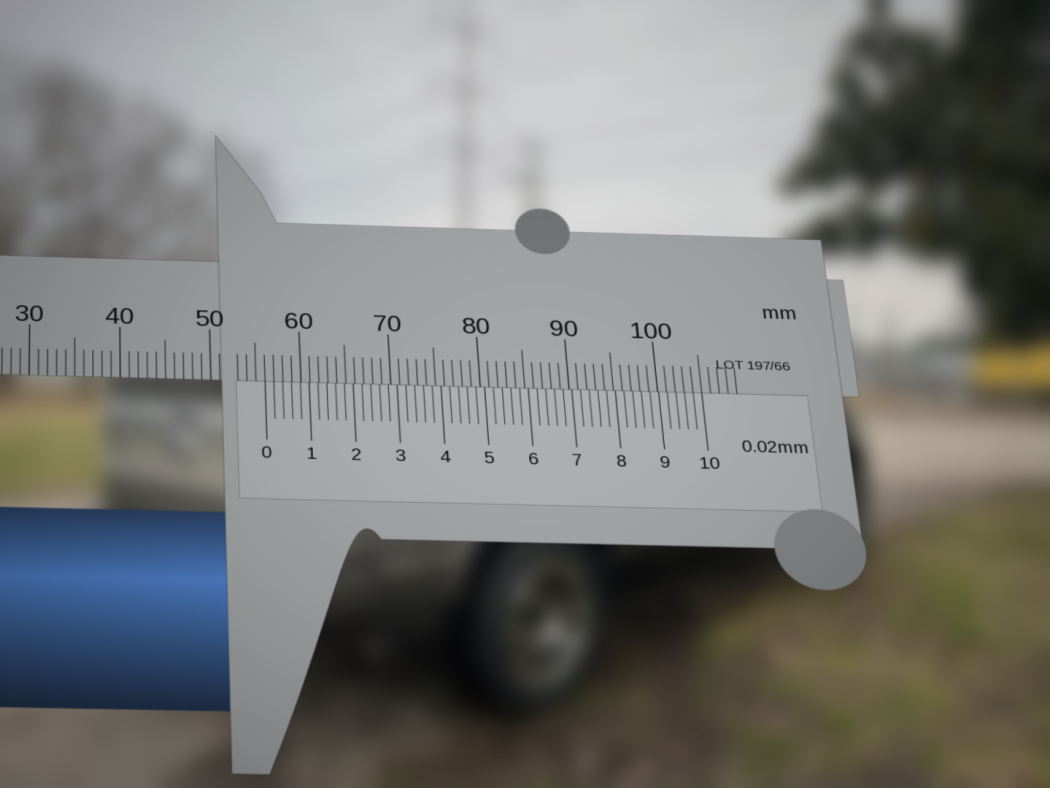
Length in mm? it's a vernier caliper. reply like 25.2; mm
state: 56.0; mm
